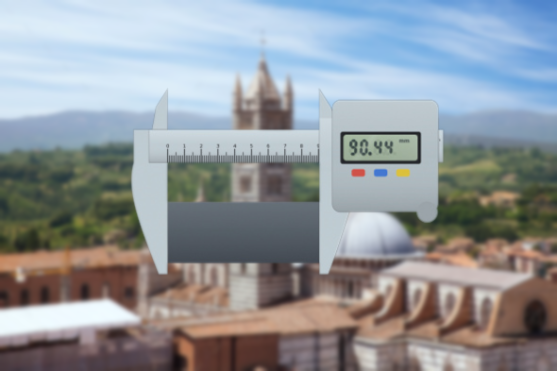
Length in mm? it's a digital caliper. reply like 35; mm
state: 90.44; mm
